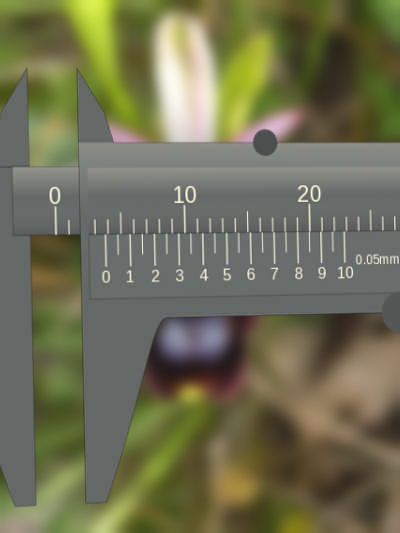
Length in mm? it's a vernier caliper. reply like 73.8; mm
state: 3.8; mm
